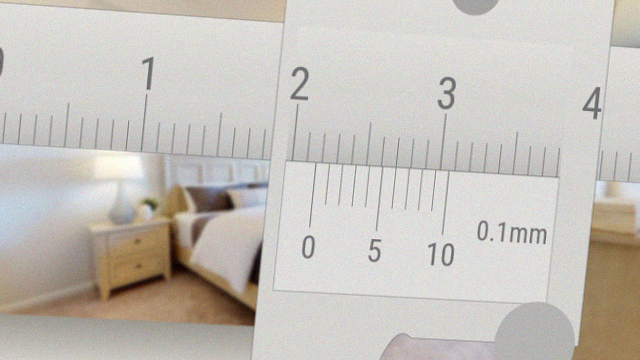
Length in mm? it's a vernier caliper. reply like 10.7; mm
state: 21.6; mm
